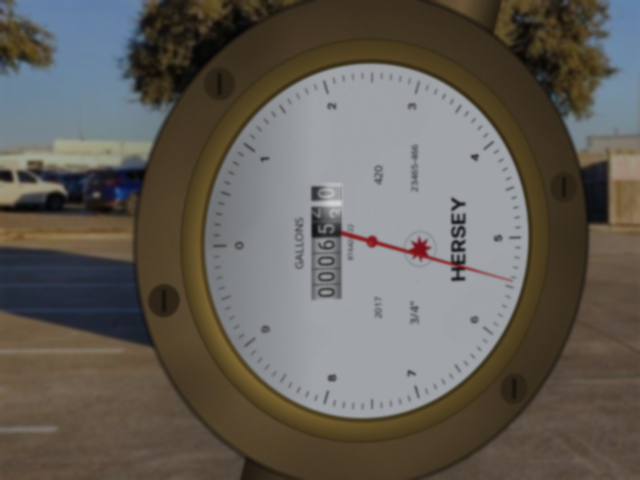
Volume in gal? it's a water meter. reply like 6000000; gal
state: 6525.4; gal
